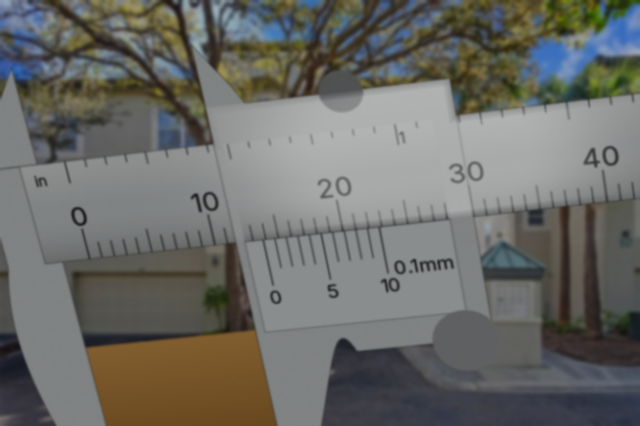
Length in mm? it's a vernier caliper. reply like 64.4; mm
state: 13.8; mm
